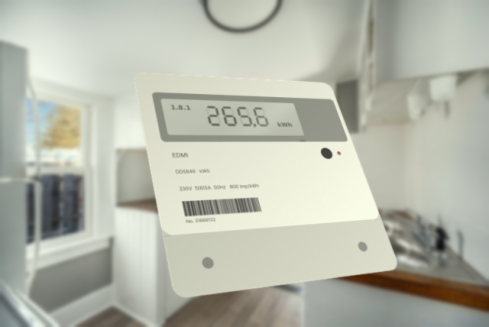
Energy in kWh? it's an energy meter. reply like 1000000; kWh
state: 265.6; kWh
